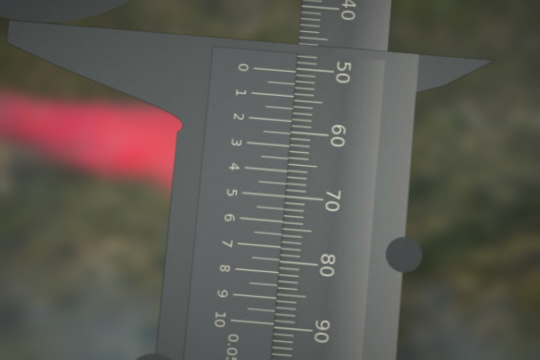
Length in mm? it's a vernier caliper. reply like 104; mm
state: 50.5; mm
